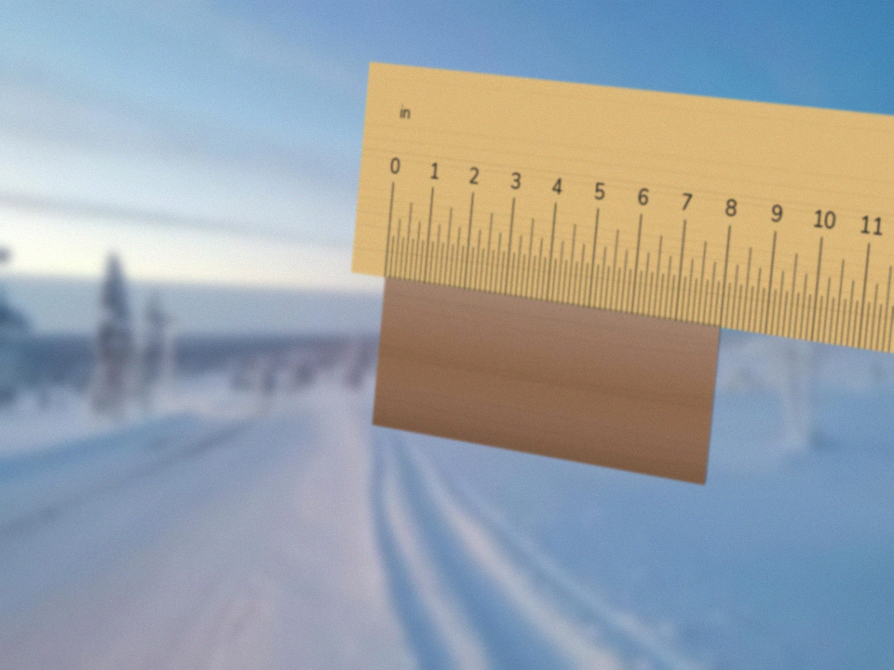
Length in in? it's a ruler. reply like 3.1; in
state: 8; in
